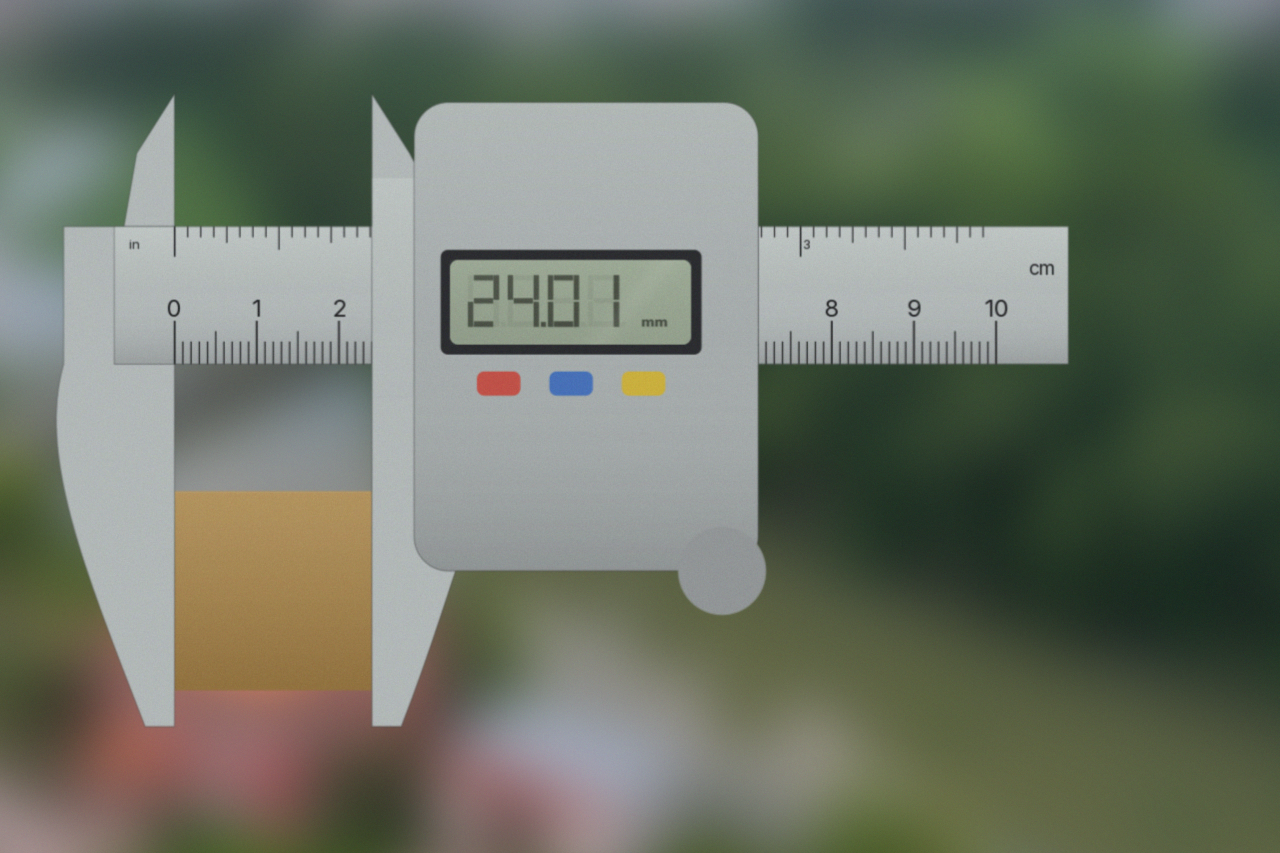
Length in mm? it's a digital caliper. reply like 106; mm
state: 24.01; mm
